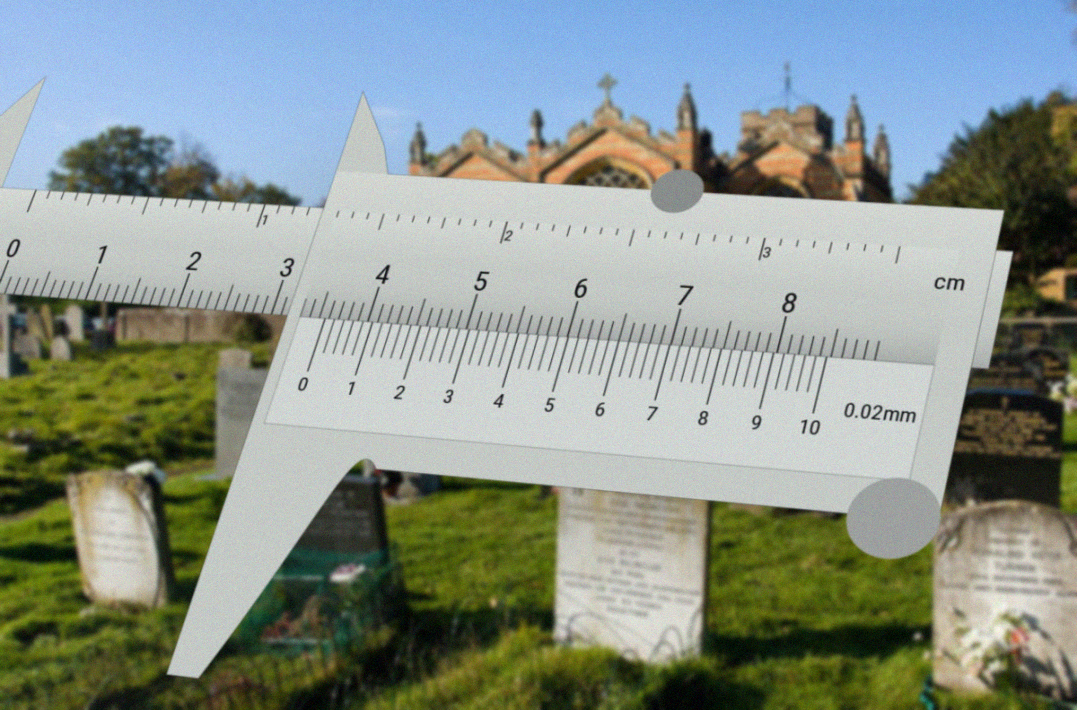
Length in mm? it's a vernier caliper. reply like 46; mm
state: 35.6; mm
